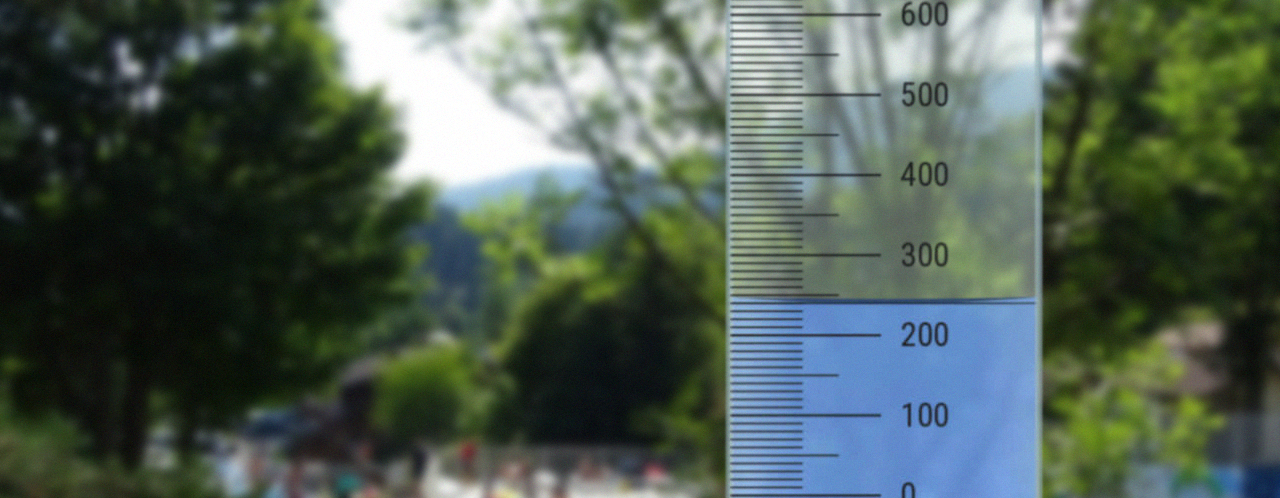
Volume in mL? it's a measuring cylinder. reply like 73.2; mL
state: 240; mL
